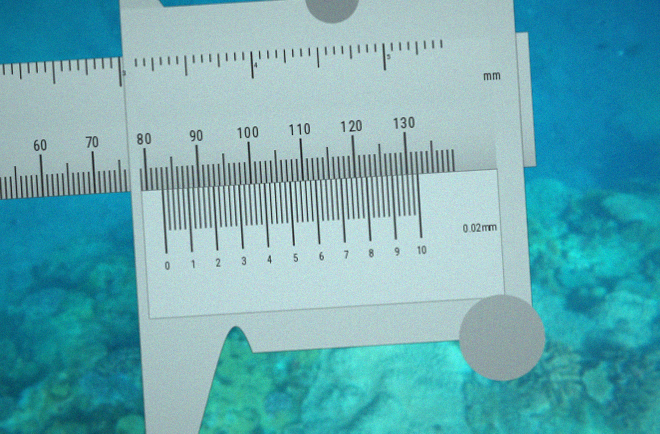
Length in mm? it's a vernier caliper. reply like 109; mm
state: 83.0; mm
